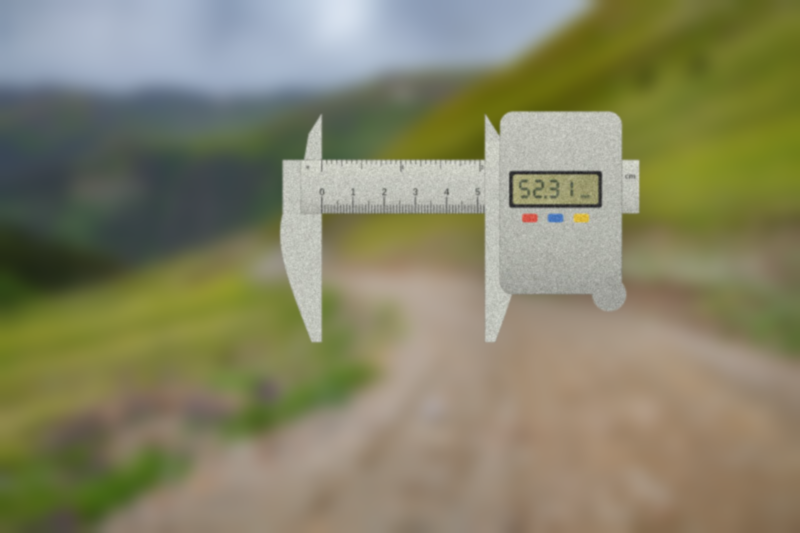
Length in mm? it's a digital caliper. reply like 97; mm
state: 52.31; mm
